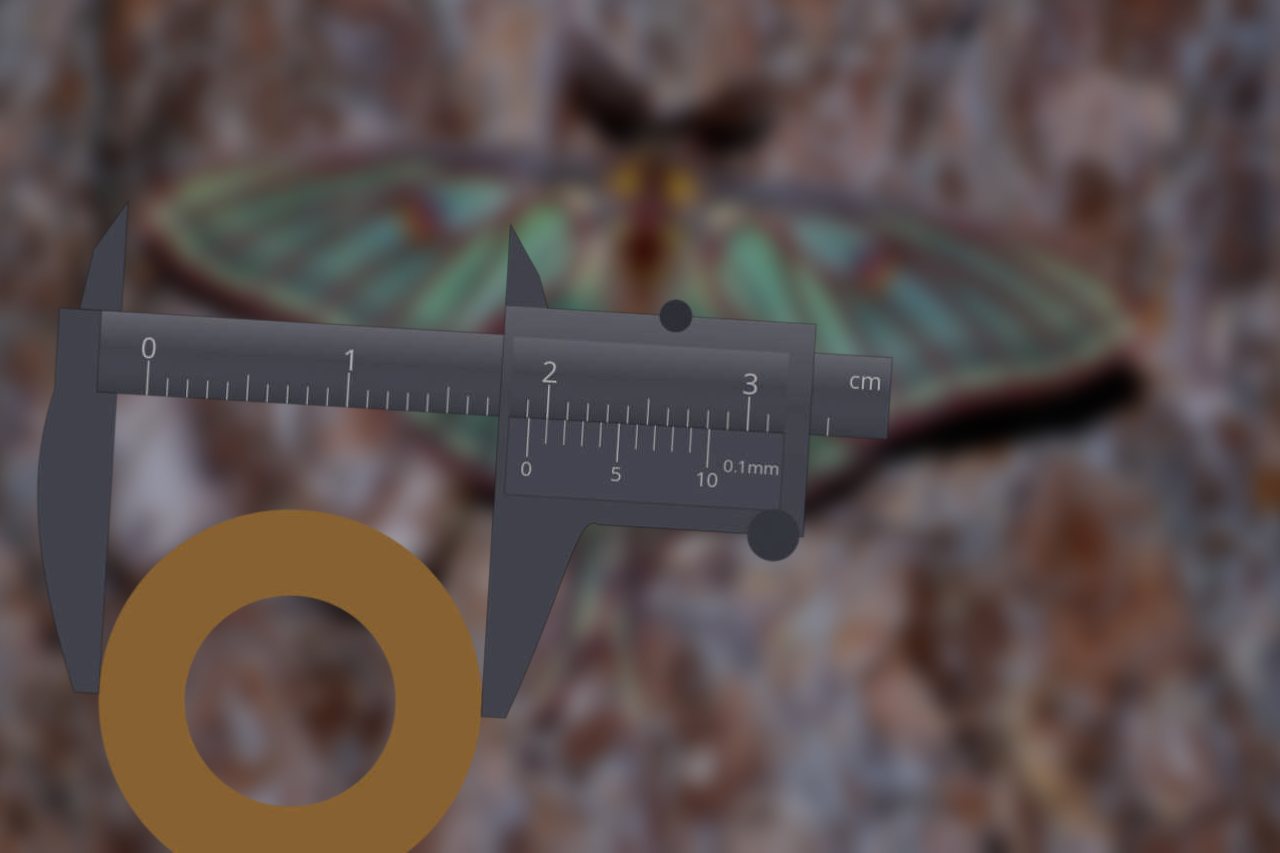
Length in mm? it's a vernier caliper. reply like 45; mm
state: 19.1; mm
